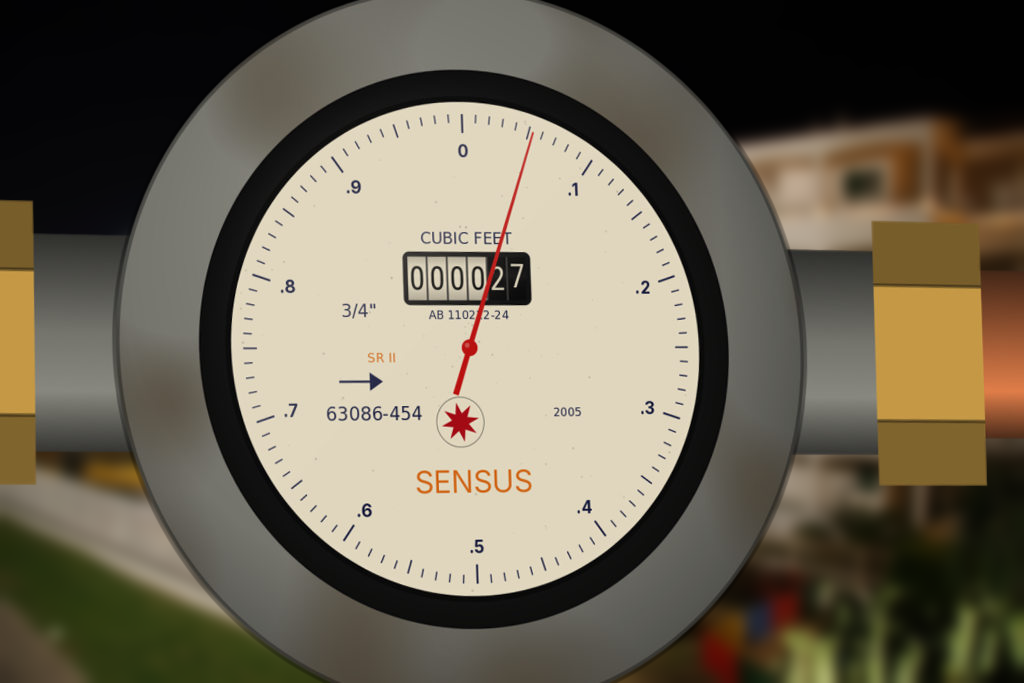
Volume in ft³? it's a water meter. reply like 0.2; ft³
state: 27.05; ft³
